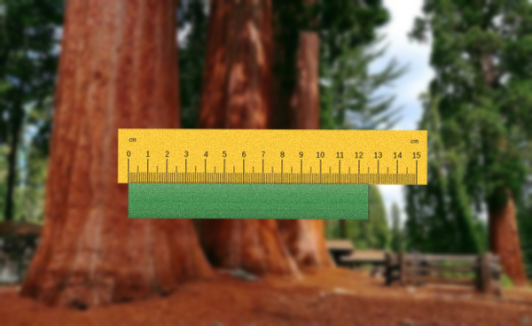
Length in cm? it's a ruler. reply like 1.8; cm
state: 12.5; cm
